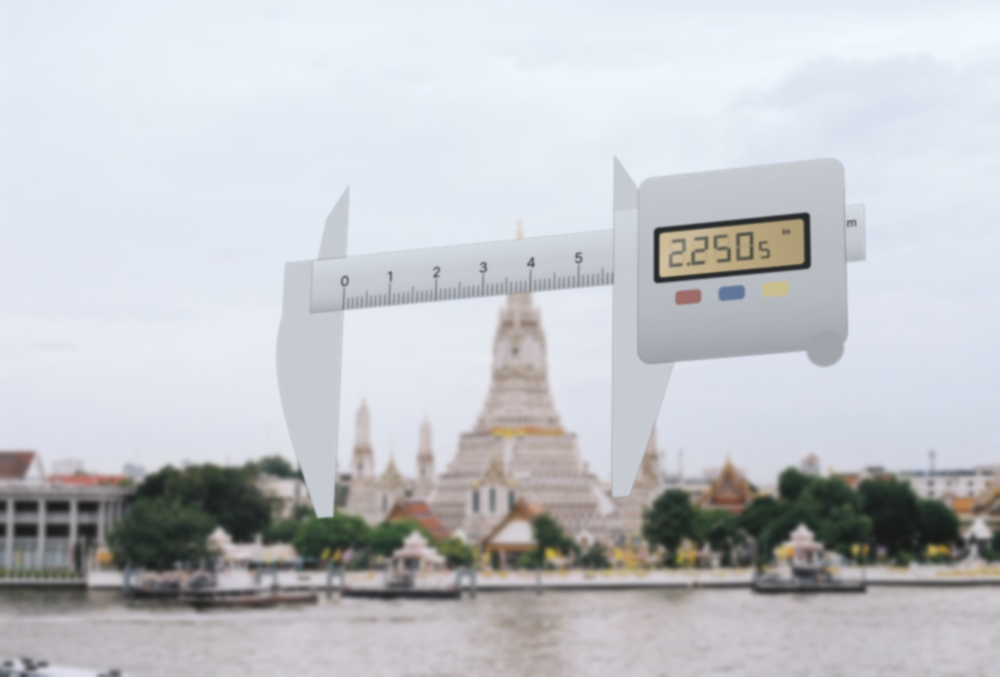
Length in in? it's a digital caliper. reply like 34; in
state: 2.2505; in
